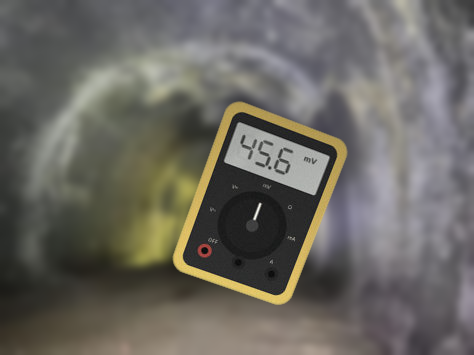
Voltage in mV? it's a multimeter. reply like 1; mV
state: 45.6; mV
